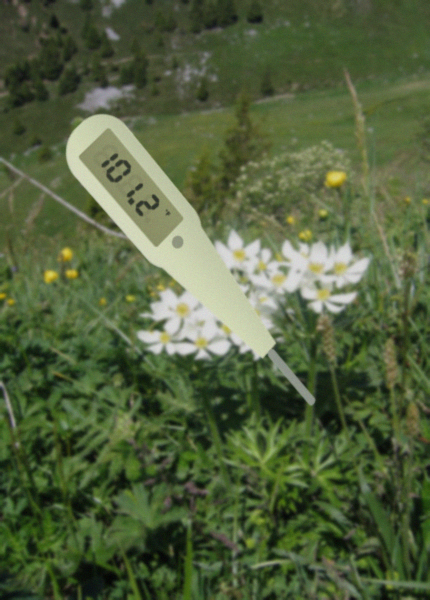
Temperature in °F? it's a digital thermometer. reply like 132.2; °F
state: 101.2; °F
